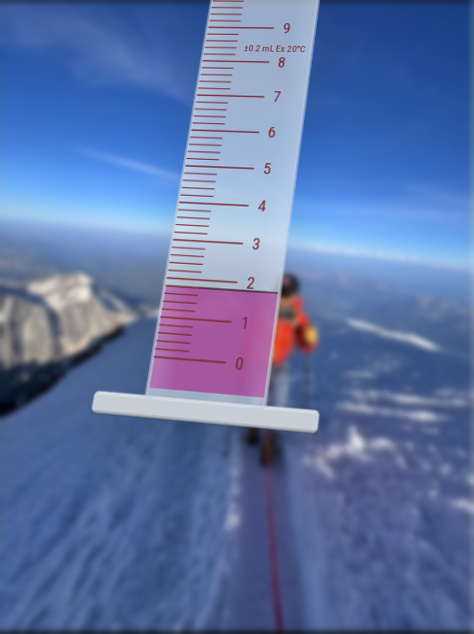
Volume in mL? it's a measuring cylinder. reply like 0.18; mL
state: 1.8; mL
